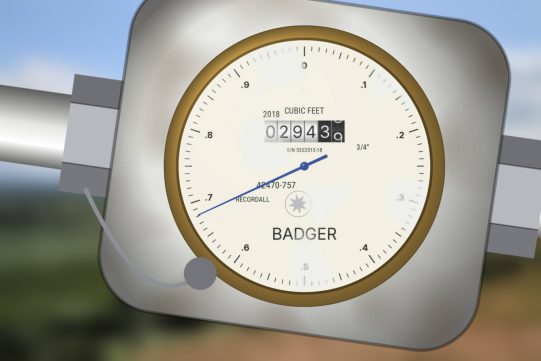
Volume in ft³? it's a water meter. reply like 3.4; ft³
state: 29438.68; ft³
